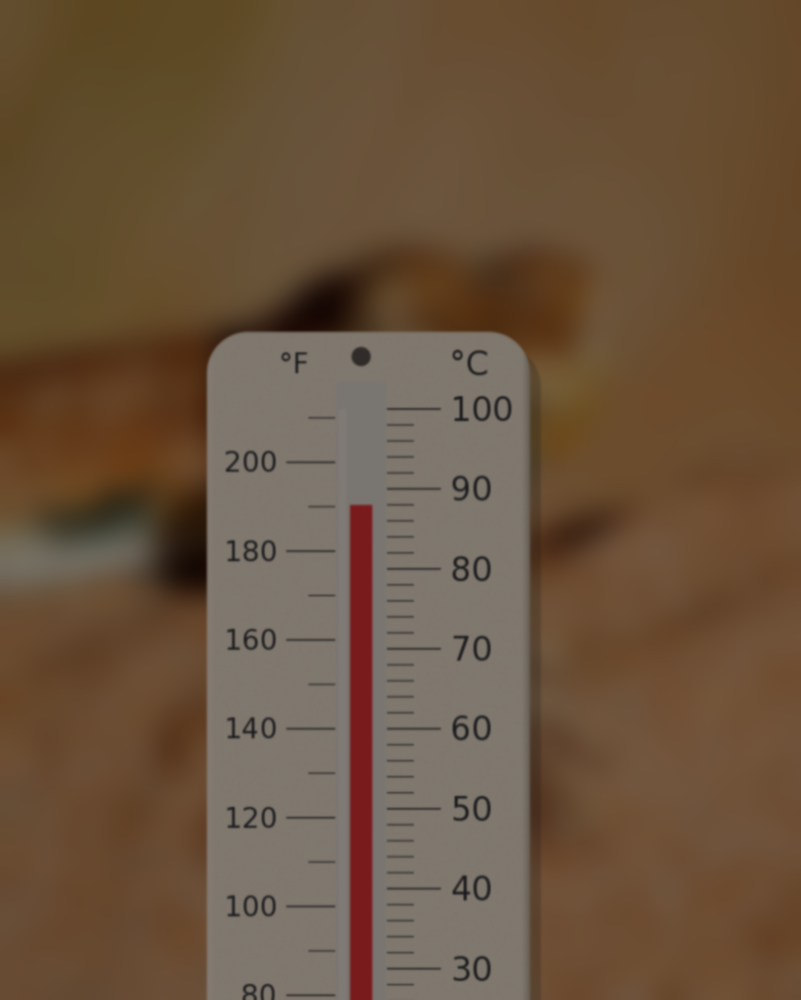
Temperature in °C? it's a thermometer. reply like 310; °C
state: 88; °C
